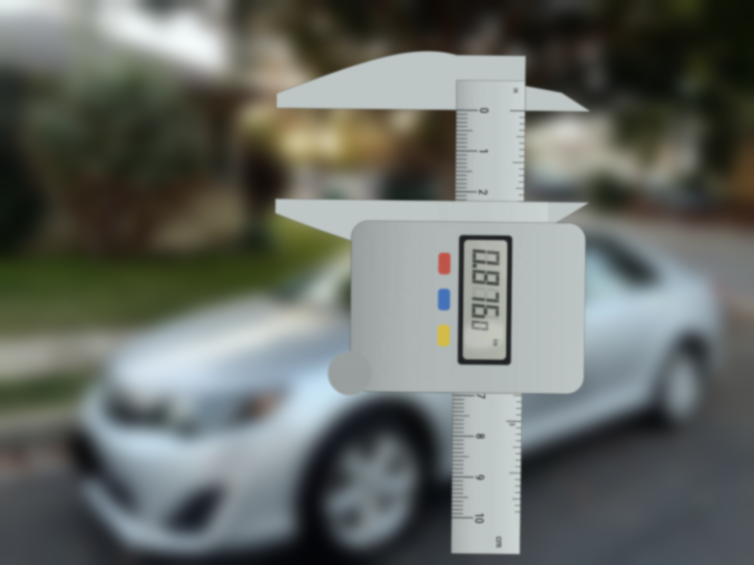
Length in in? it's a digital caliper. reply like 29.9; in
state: 0.8760; in
